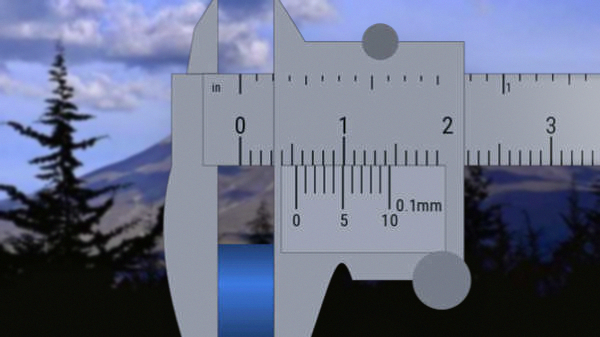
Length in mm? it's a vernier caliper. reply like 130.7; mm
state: 5.4; mm
